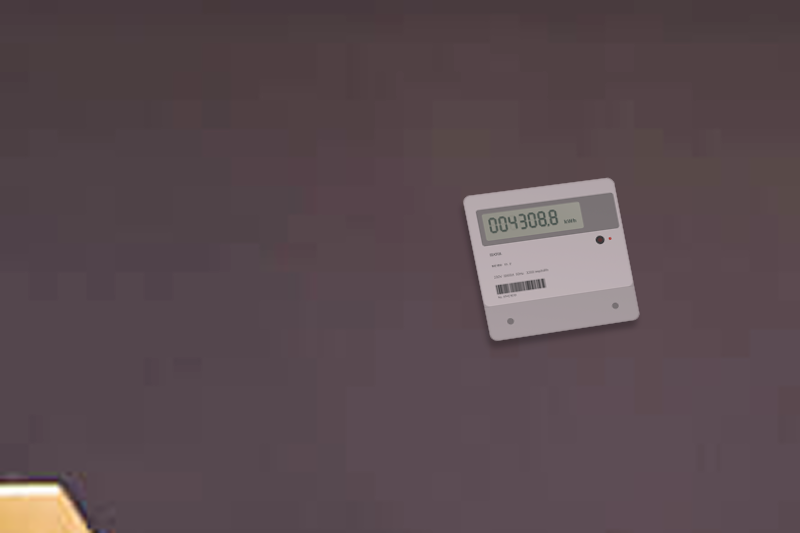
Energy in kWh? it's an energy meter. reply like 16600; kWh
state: 4308.8; kWh
